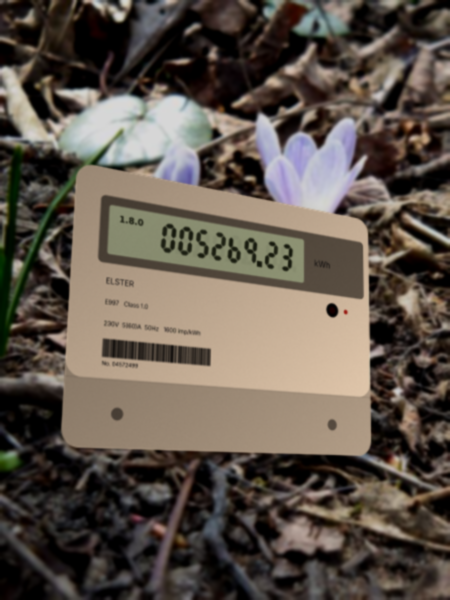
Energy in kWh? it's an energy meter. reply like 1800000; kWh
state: 5269.23; kWh
